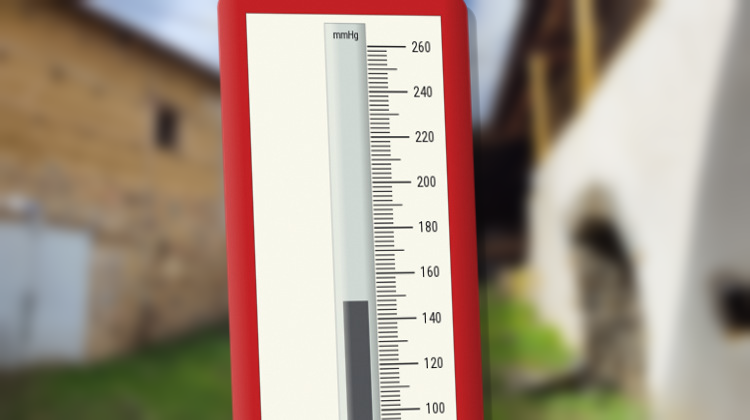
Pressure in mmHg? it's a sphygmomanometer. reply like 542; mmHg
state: 148; mmHg
